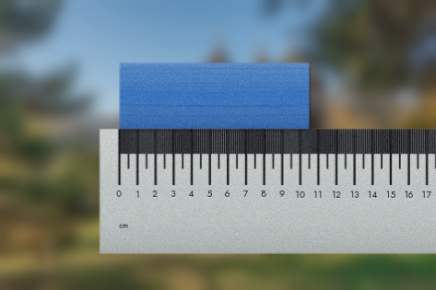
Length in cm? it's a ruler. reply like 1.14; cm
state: 10.5; cm
